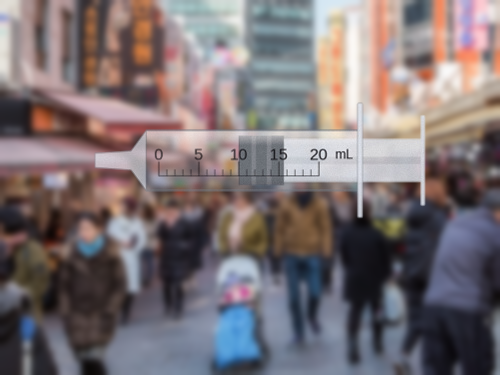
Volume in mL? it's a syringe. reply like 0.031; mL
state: 10; mL
